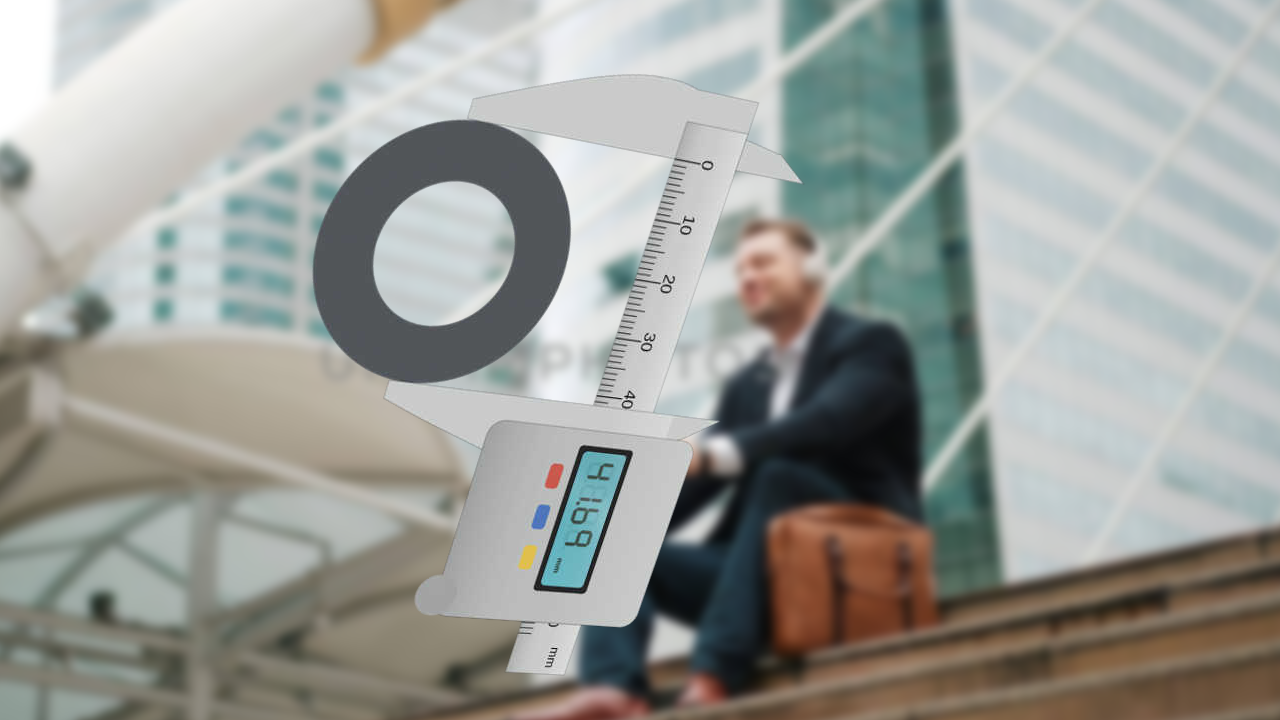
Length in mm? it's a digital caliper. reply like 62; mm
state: 41.69; mm
